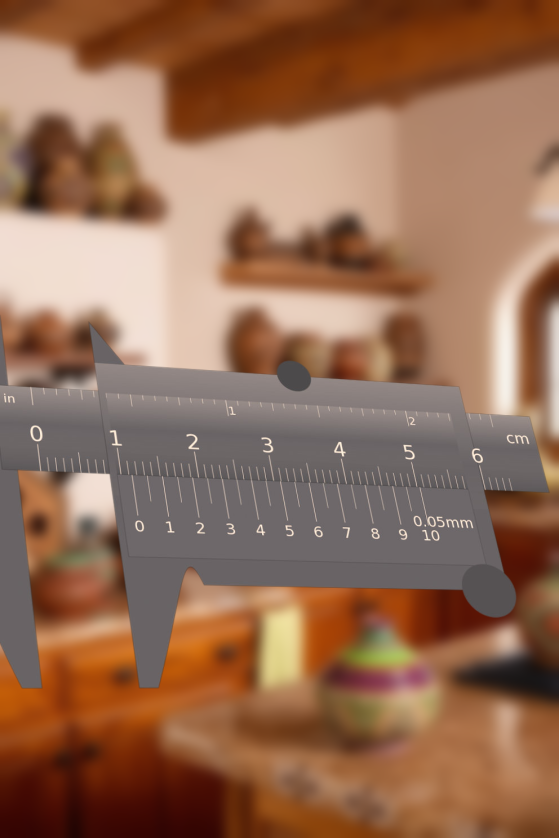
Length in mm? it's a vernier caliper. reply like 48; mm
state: 11.4; mm
